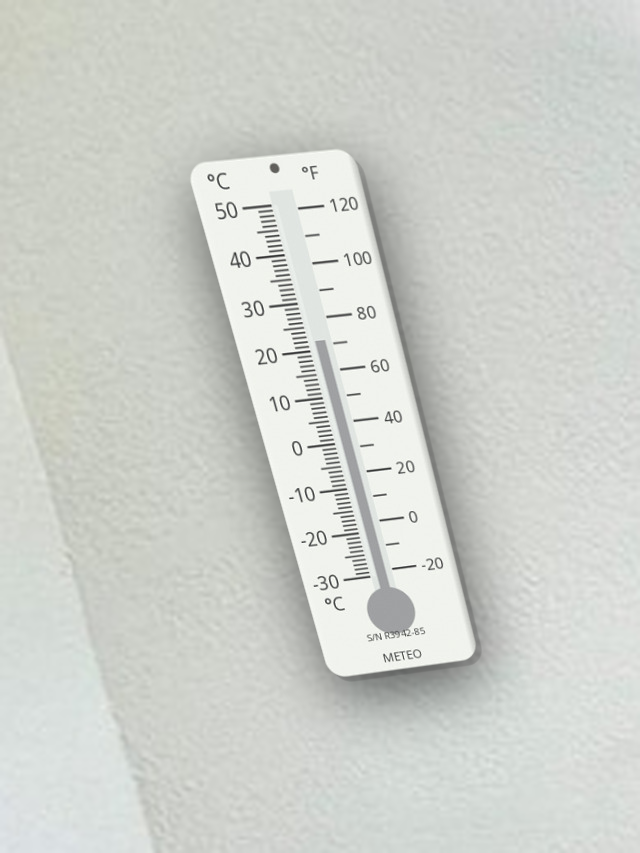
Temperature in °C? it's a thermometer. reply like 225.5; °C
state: 22; °C
